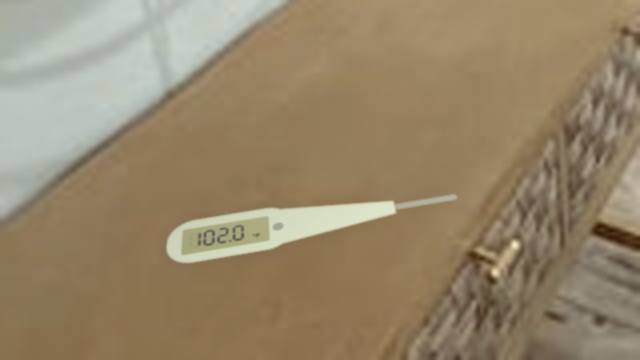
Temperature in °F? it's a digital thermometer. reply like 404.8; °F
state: 102.0; °F
